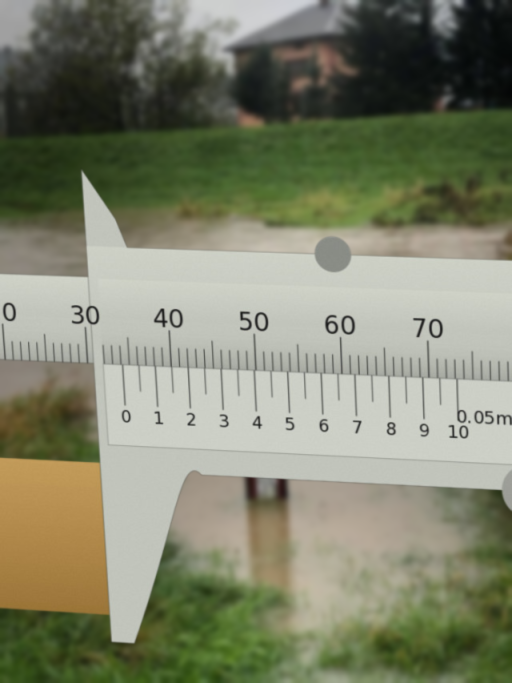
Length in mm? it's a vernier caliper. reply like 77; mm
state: 34.2; mm
